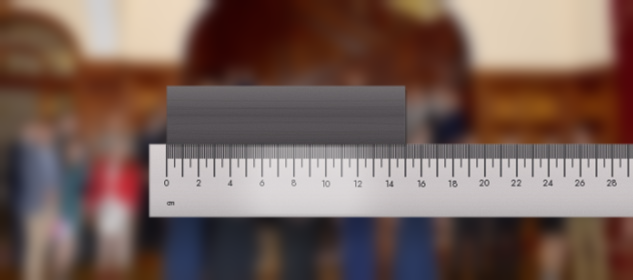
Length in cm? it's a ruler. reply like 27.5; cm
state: 15; cm
